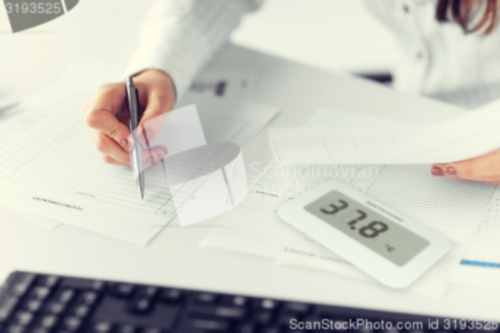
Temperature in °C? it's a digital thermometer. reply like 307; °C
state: 37.8; °C
